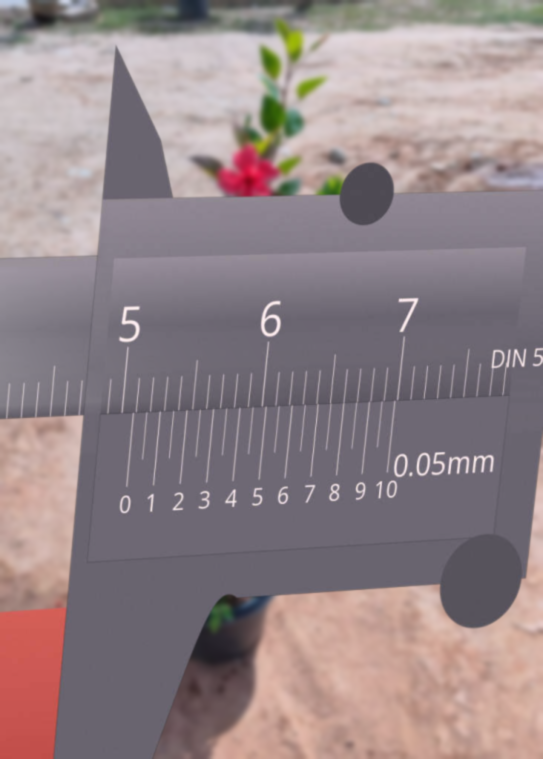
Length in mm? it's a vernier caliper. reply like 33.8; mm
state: 50.8; mm
